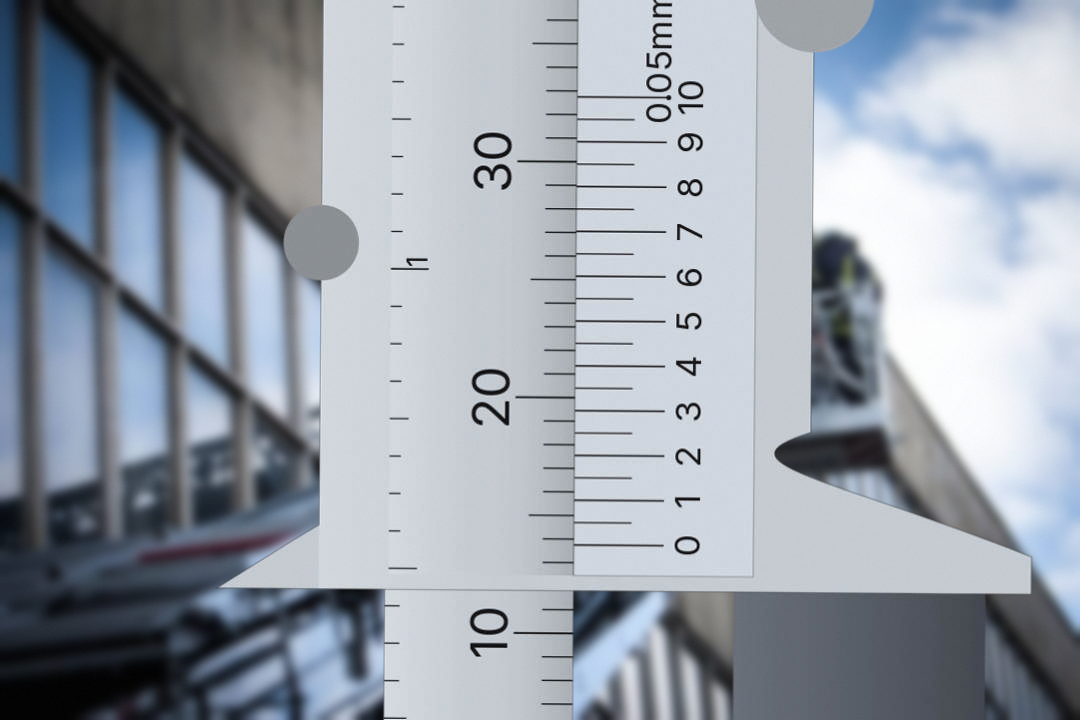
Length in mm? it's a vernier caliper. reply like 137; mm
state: 13.75; mm
